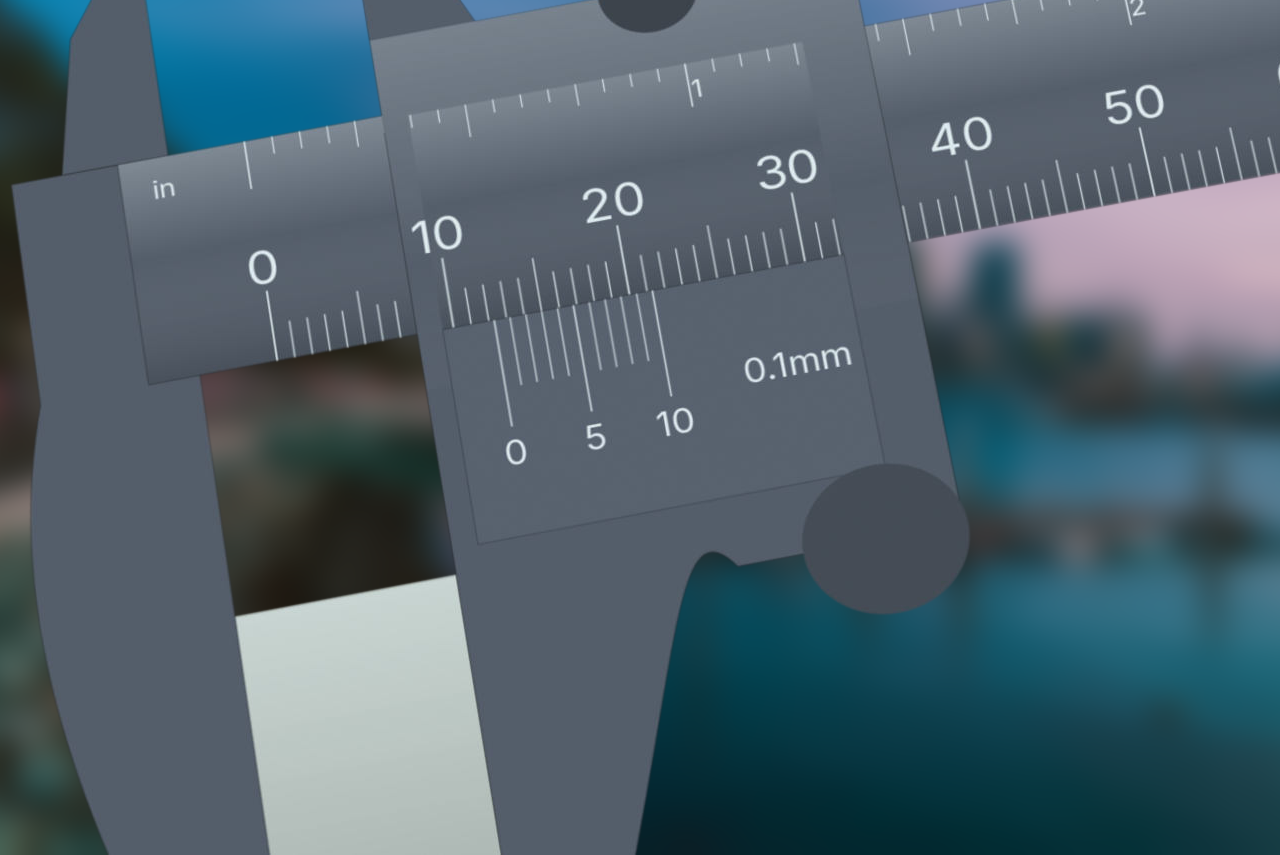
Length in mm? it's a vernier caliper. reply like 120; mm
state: 12.3; mm
